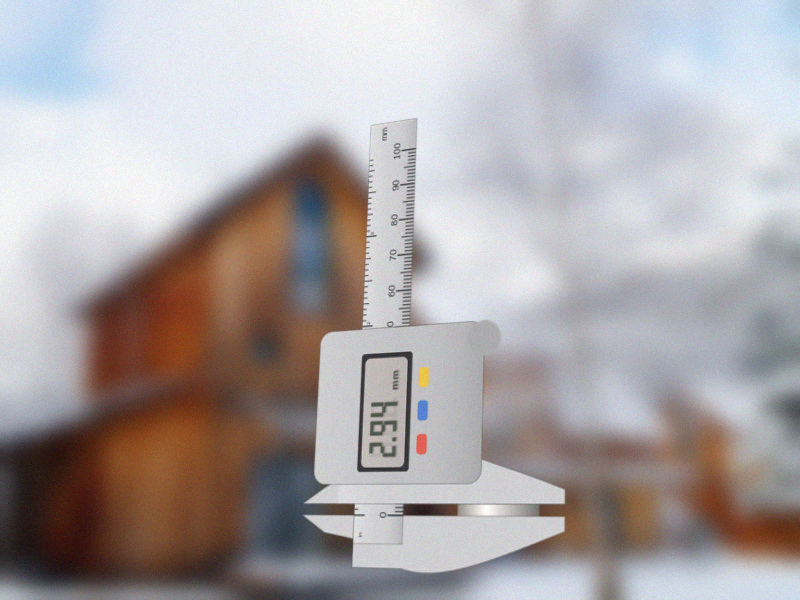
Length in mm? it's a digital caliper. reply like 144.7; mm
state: 2.94; mm
